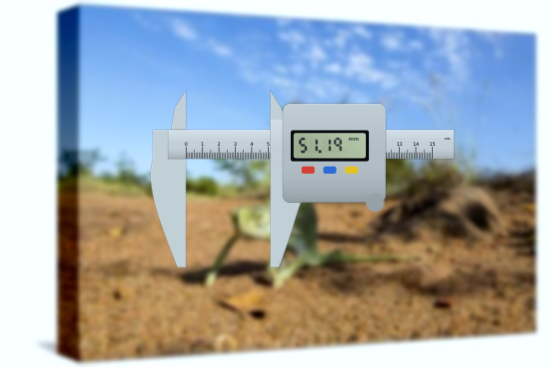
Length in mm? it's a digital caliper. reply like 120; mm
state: 51.19; mm
